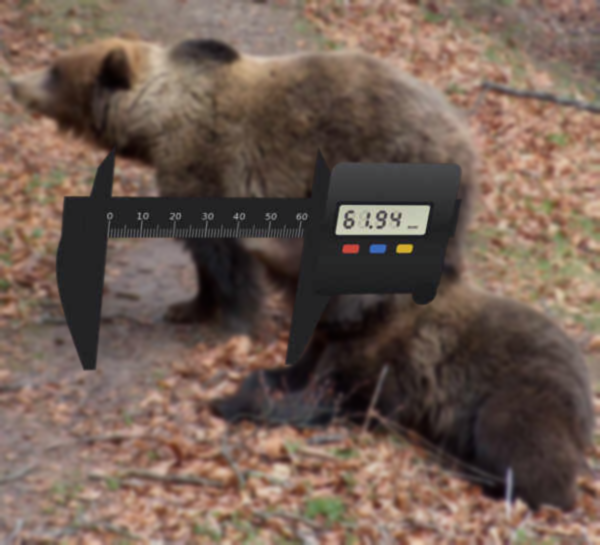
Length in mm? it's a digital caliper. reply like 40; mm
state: 61.94; mm
